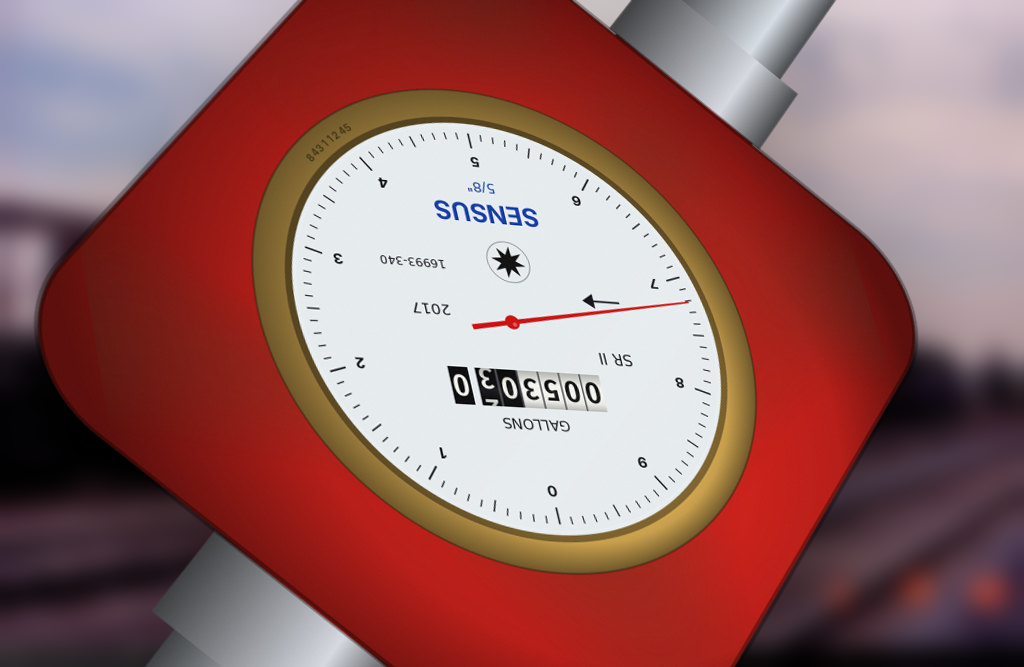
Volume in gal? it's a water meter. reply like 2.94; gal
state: 53027.2; gal
